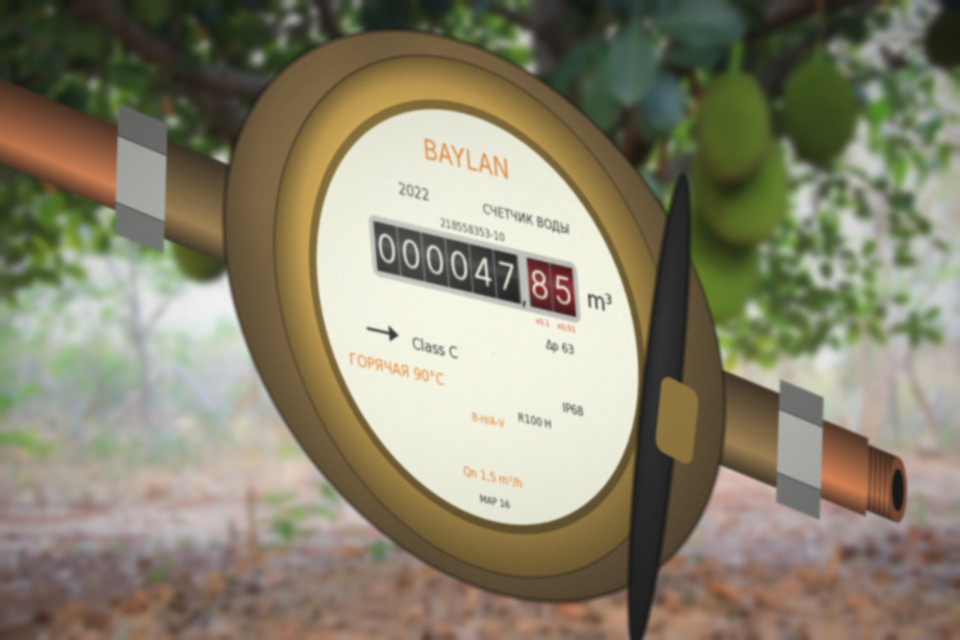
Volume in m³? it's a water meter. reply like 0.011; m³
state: 47.85; m³
